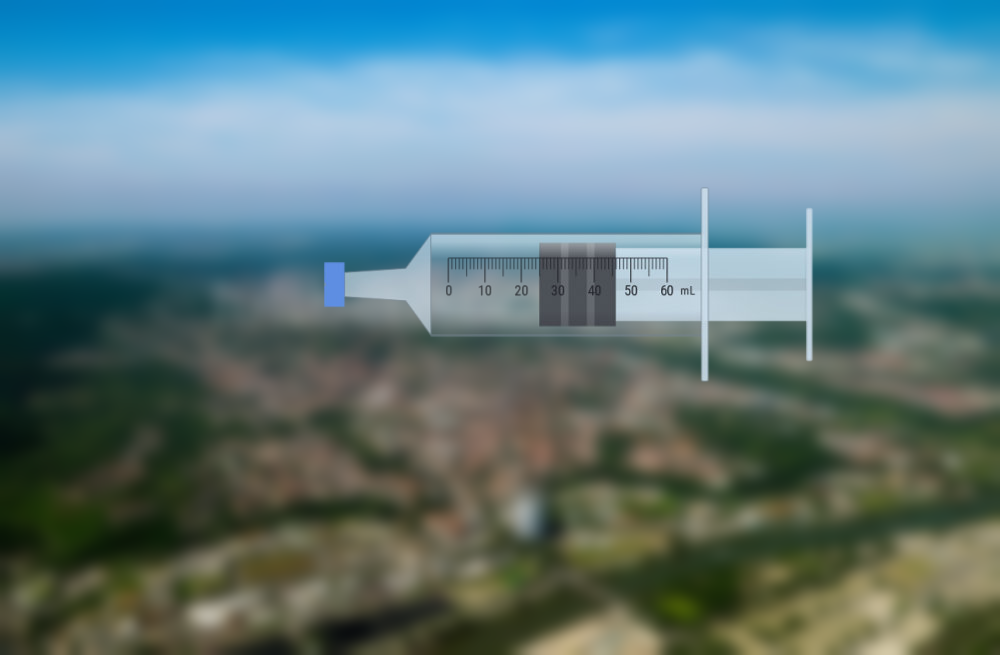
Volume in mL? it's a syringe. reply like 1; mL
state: 25; mL
